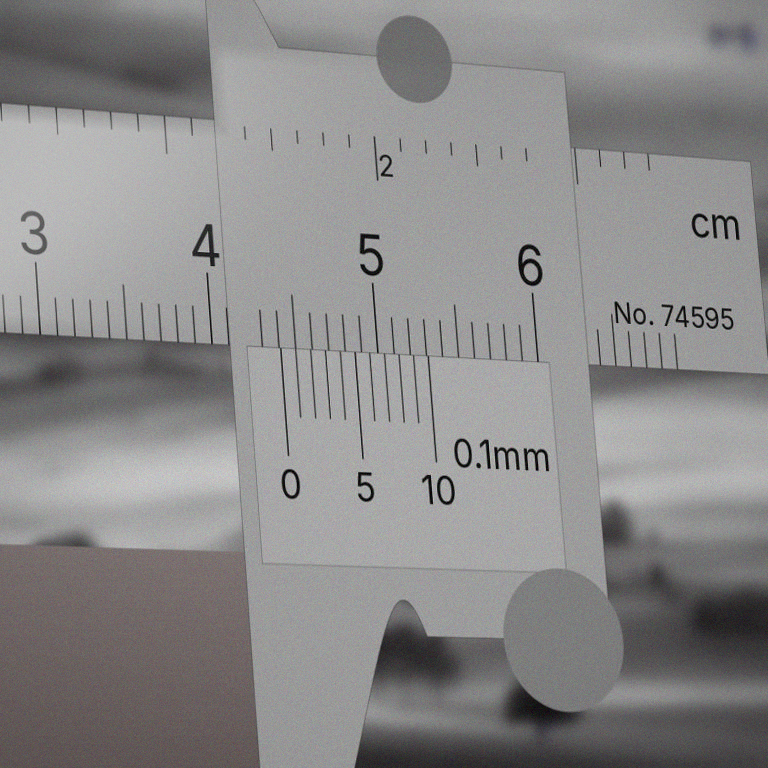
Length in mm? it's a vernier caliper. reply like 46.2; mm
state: 44.1; mm
